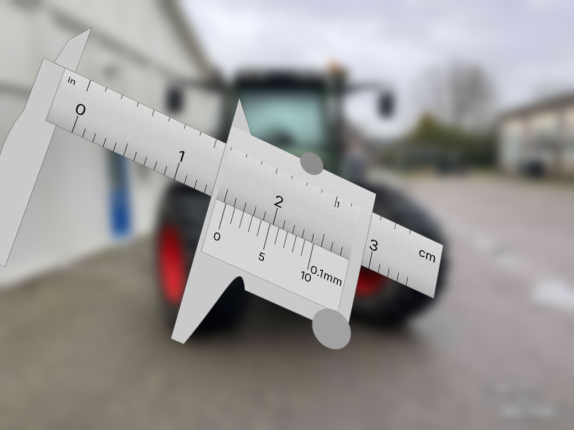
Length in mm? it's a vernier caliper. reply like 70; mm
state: 15.2; mm
